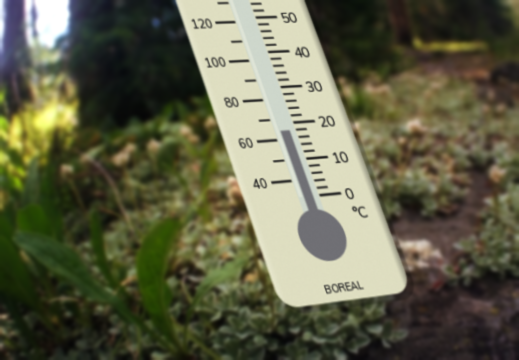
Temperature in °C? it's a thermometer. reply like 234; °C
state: 18; °C
